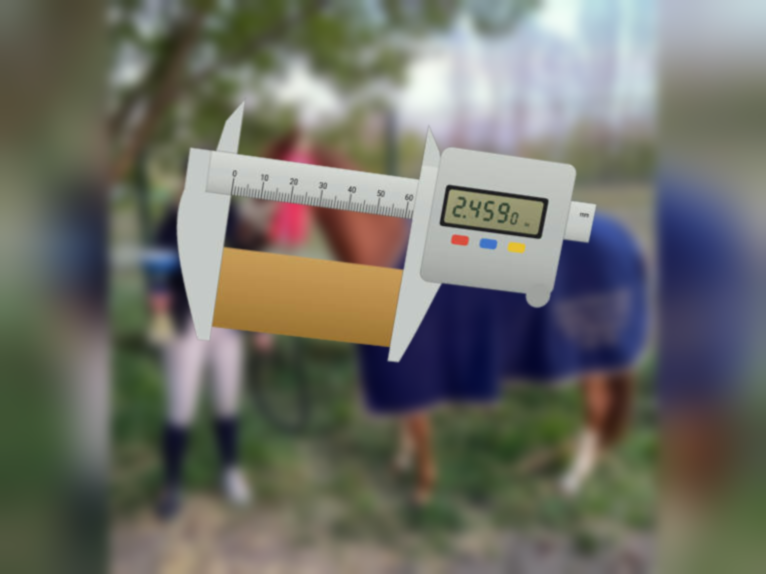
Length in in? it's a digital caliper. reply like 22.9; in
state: 2.4590; in
